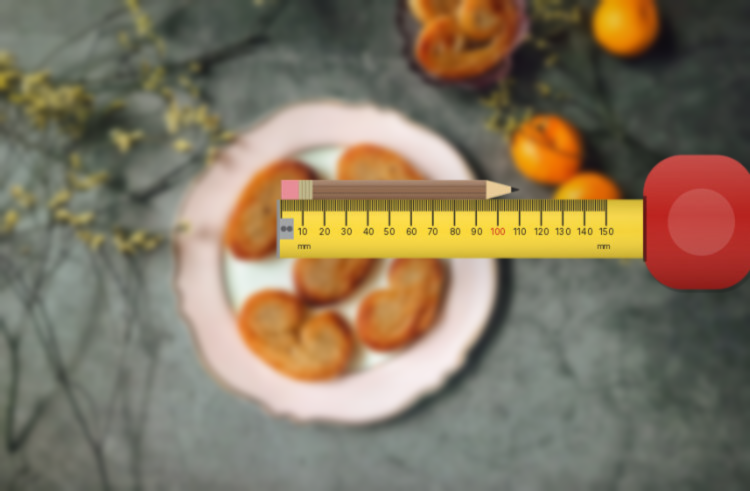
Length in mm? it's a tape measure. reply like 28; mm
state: 110; mm
